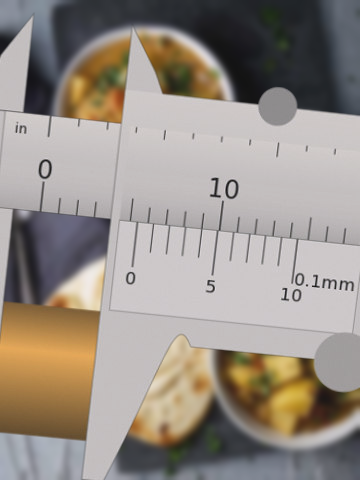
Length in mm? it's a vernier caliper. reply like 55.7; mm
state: 5.4; mm
